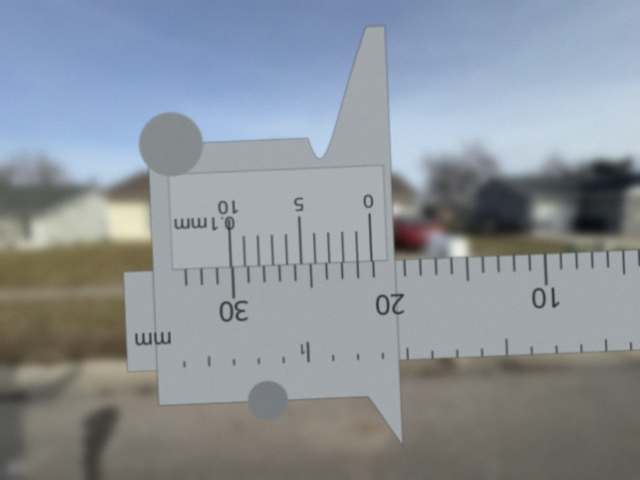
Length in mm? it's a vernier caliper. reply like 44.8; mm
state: 21.1; mm
